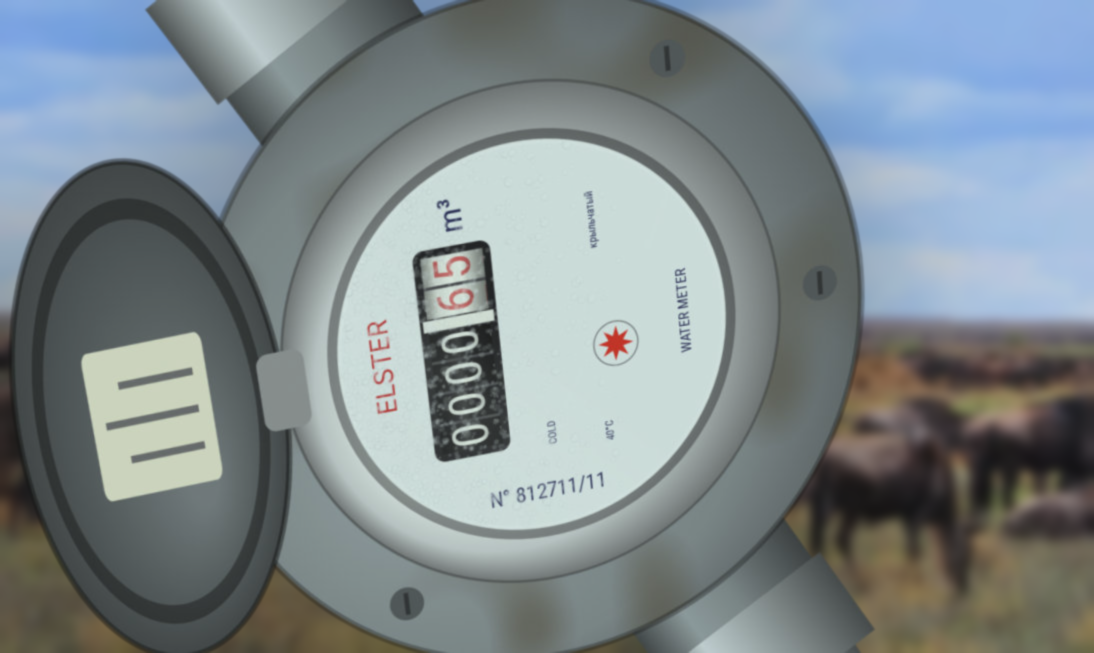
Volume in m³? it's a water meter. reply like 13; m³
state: 0.65; m³
